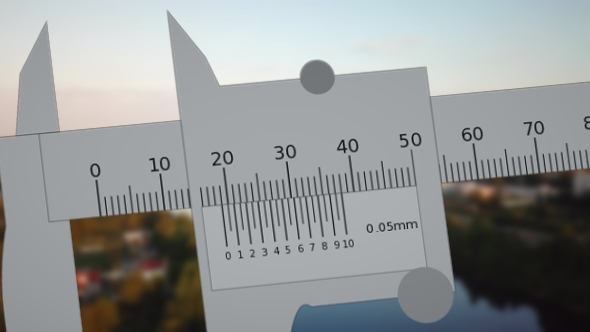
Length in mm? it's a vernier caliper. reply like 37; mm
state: 19.0; mm
